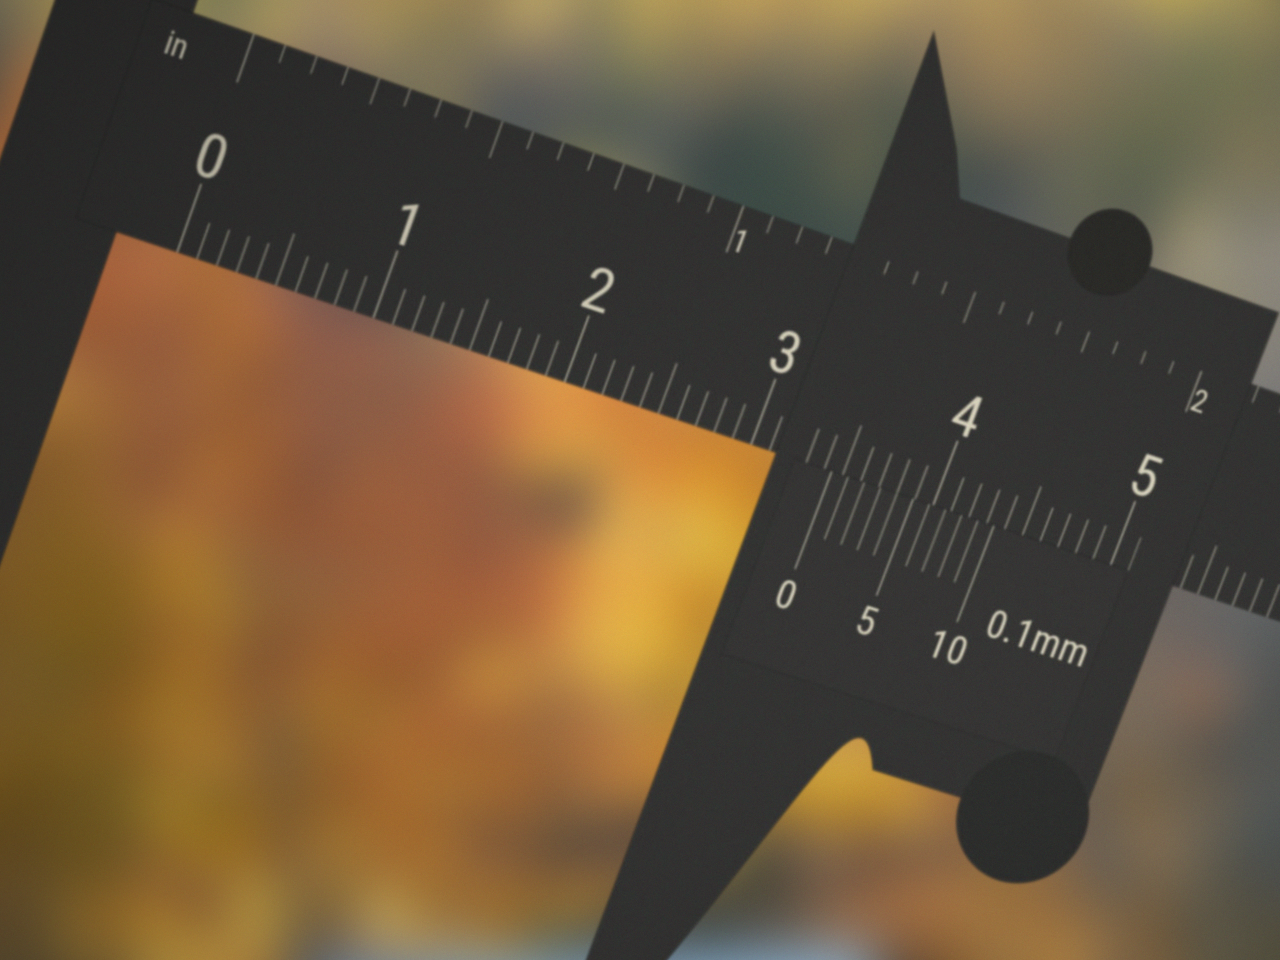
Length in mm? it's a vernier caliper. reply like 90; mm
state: 34.4; mm
